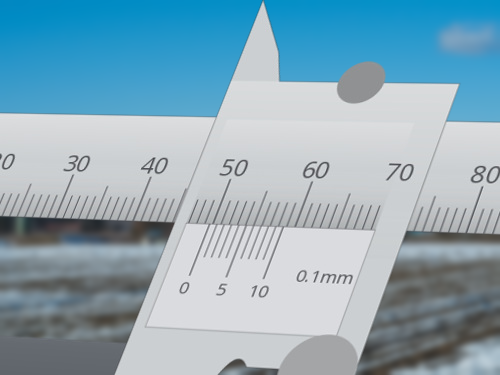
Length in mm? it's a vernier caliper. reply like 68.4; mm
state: 49.6; mm
